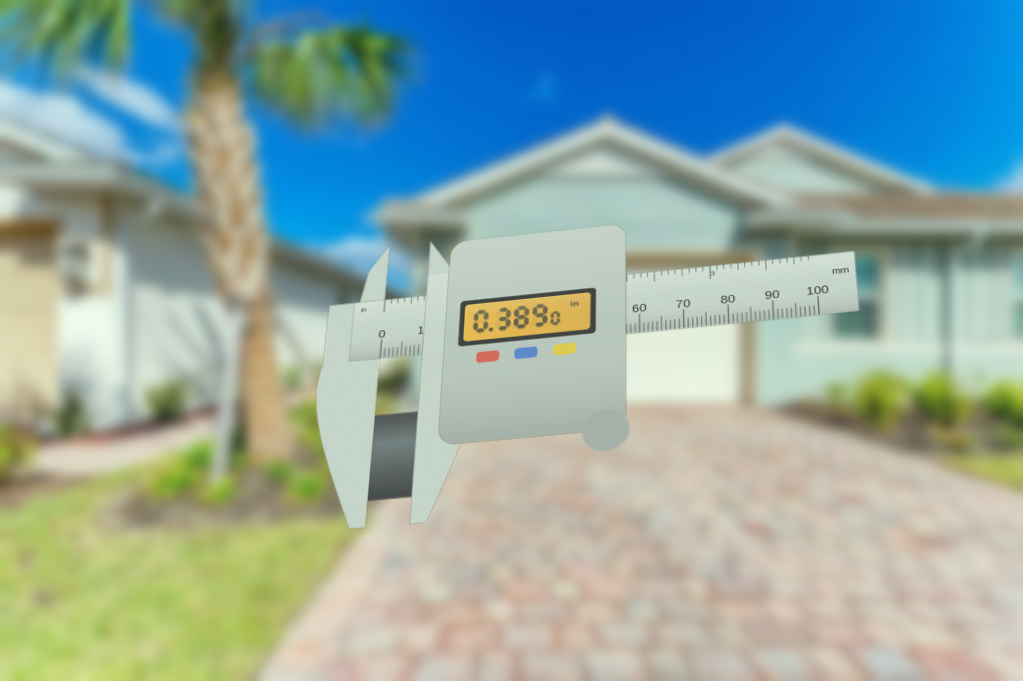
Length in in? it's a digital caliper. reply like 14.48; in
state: 0.3890; in
